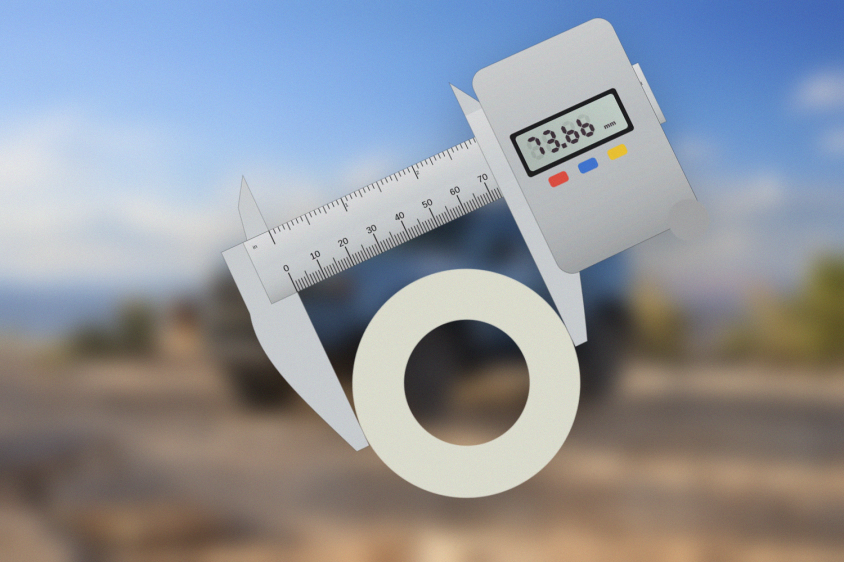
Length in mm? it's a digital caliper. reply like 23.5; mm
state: 73.66; mm
